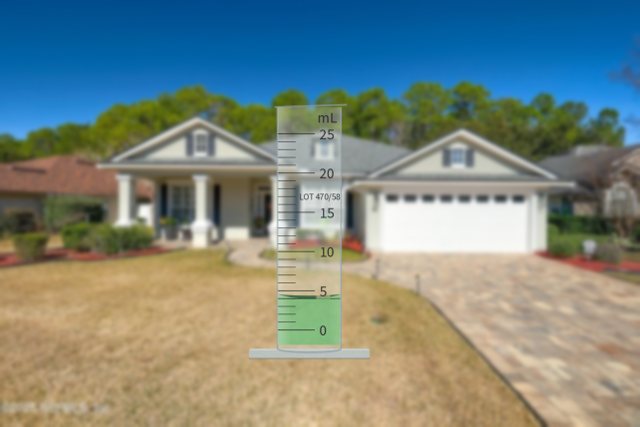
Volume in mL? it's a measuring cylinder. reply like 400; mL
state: 4; mL
